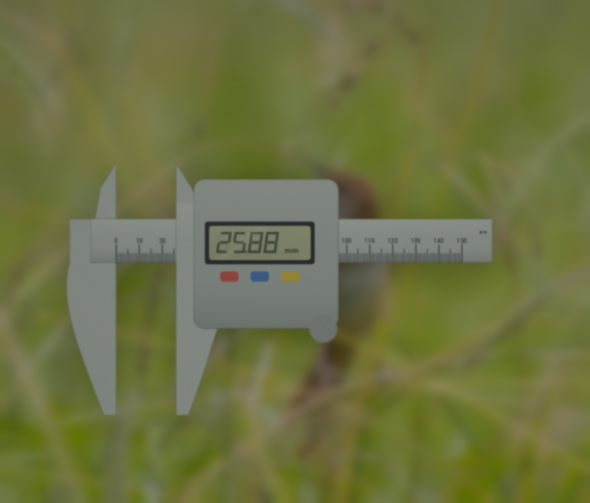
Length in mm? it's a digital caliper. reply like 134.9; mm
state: 25.88; mm
